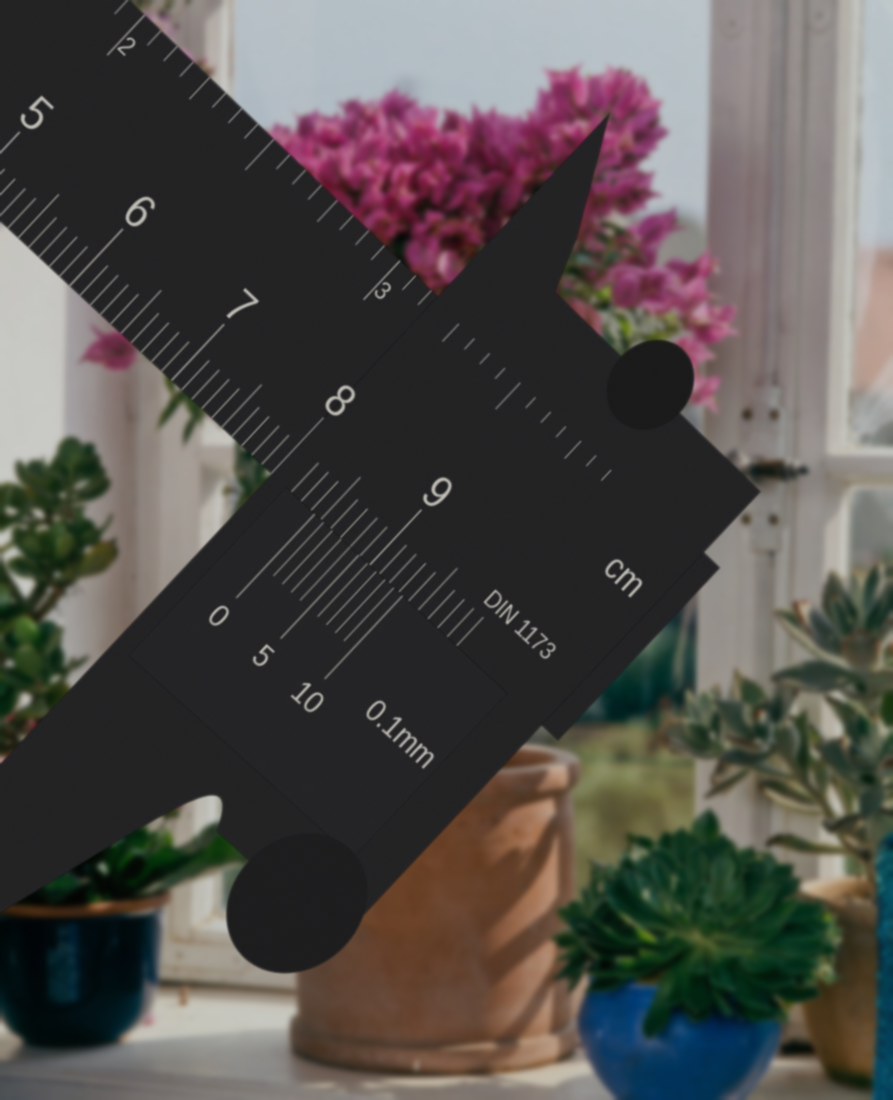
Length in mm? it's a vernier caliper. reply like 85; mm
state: 84.4; mm
